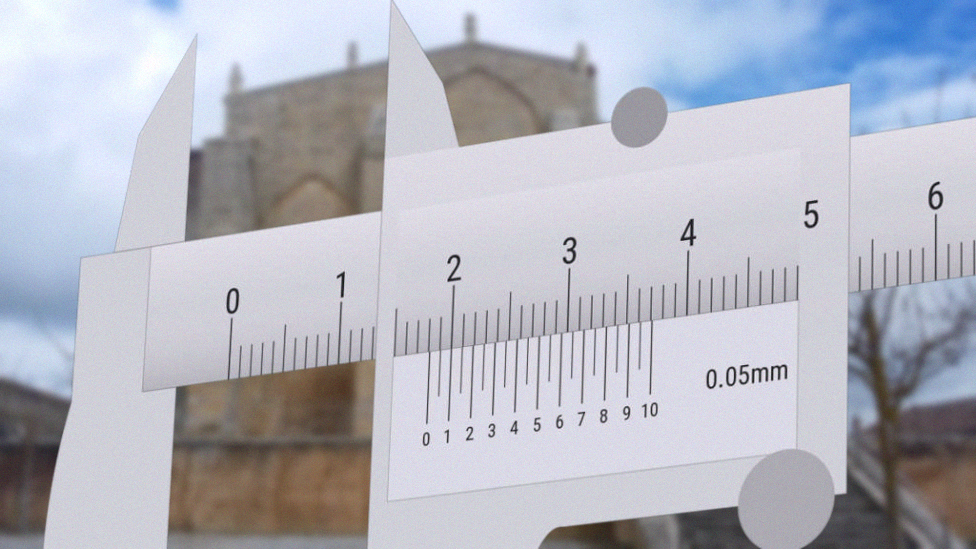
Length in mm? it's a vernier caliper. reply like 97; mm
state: 18.1; mm
